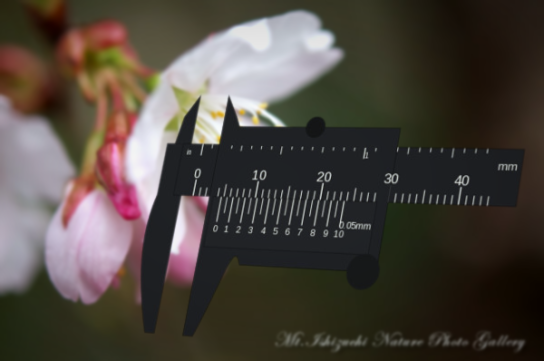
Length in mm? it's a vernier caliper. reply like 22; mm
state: 4.6; mm
